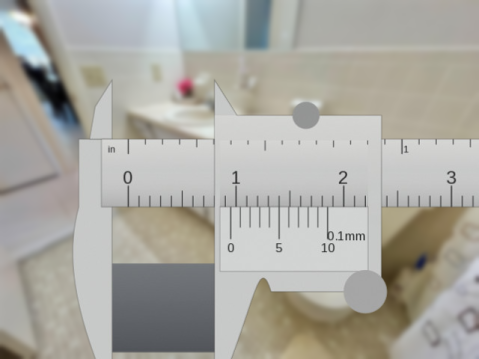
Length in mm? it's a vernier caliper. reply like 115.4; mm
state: 9.5; mm
